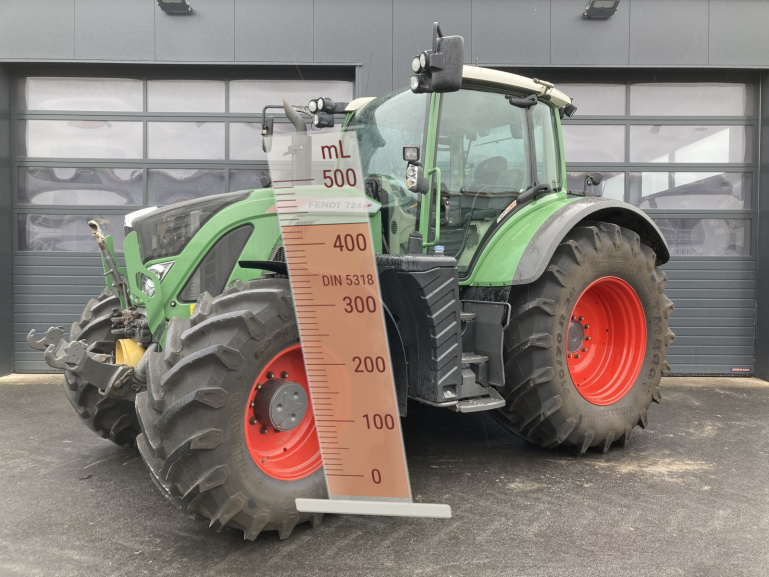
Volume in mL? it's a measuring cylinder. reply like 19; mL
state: 430; mL
